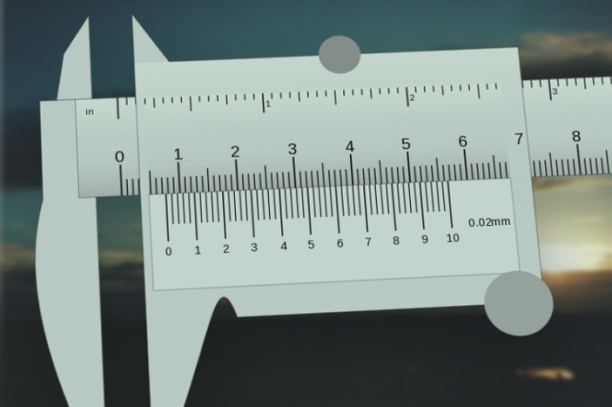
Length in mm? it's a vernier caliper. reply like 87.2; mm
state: 7.6; mm
